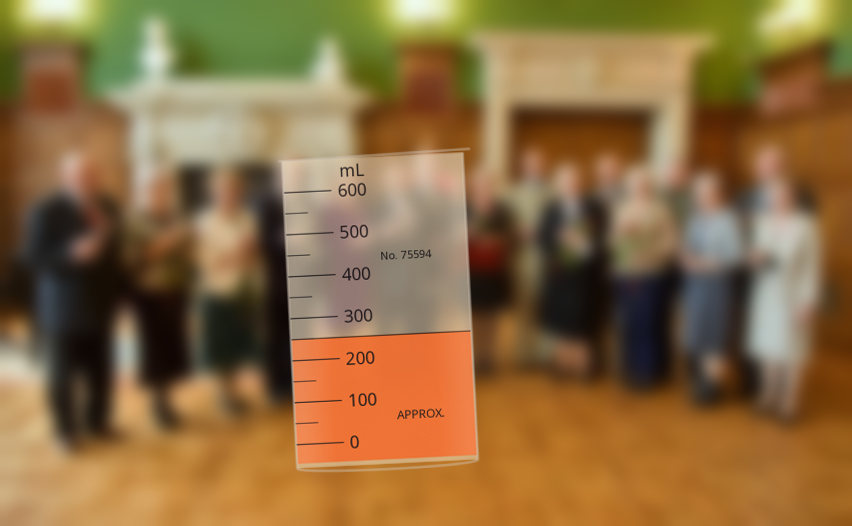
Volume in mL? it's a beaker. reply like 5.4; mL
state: 250; mL
